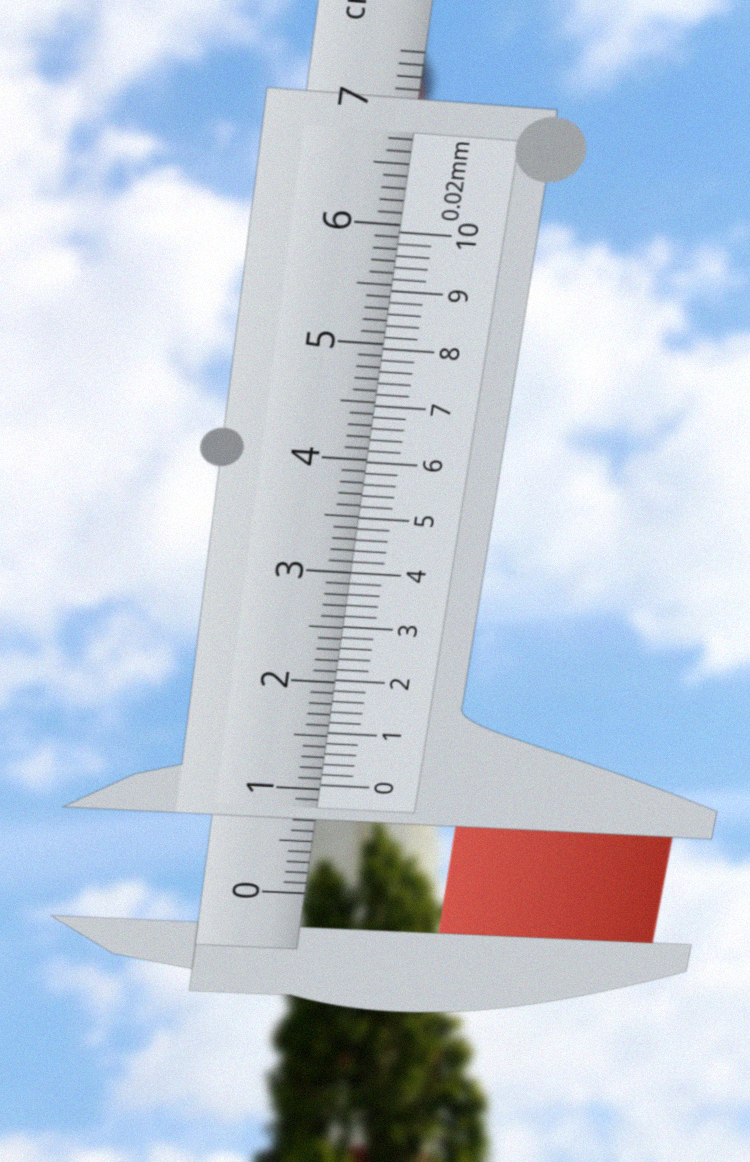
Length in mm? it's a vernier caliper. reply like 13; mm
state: 10.4; mm
